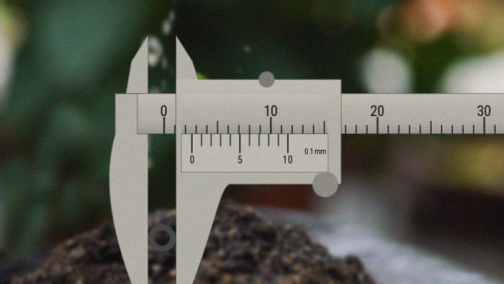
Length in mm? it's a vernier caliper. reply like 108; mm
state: 2.6; mm
